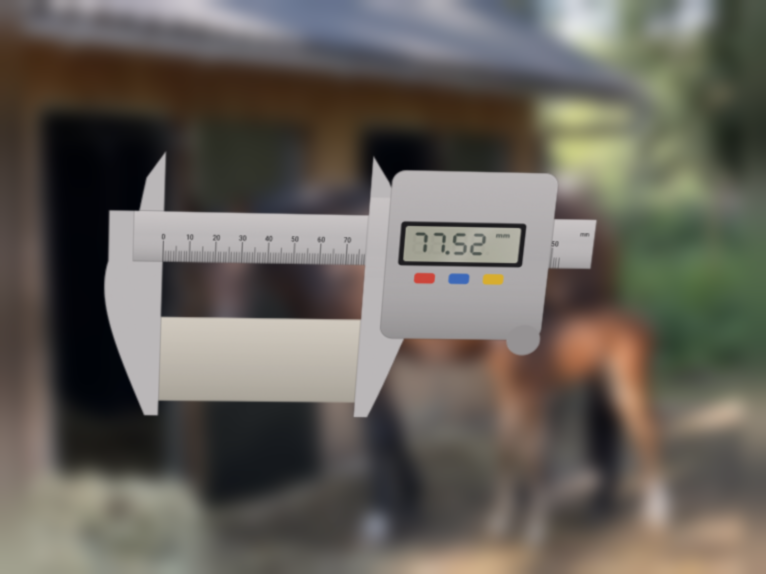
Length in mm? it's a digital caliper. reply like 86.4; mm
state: 77.52; mm
